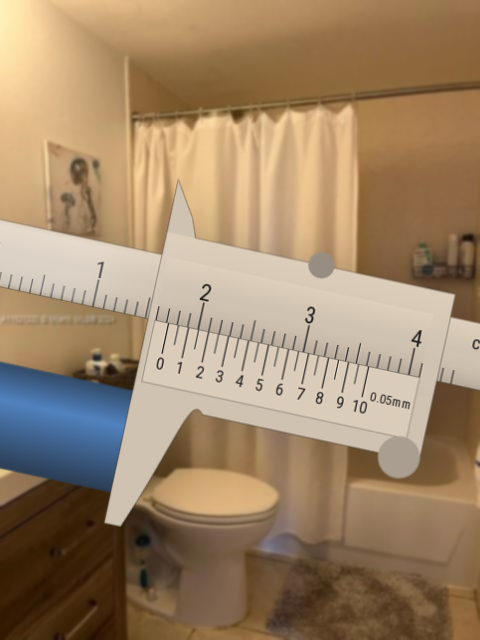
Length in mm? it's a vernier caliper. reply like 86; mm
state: 17.2; mm
